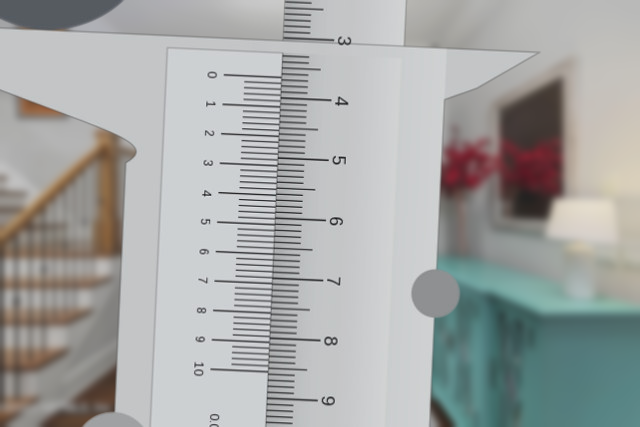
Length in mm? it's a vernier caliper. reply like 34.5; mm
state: 36.6; mm
